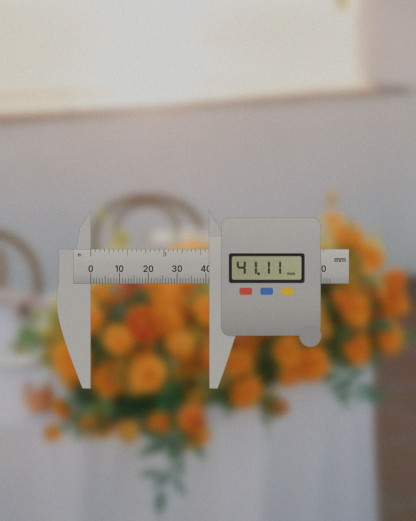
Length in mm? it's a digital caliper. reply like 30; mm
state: 41.11; mm
